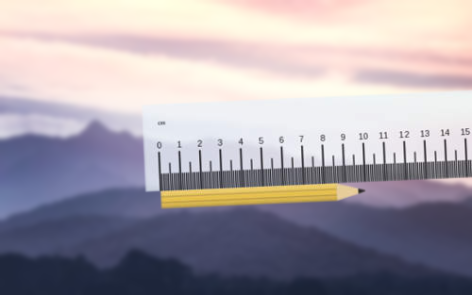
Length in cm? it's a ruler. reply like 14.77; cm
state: 10; cm
